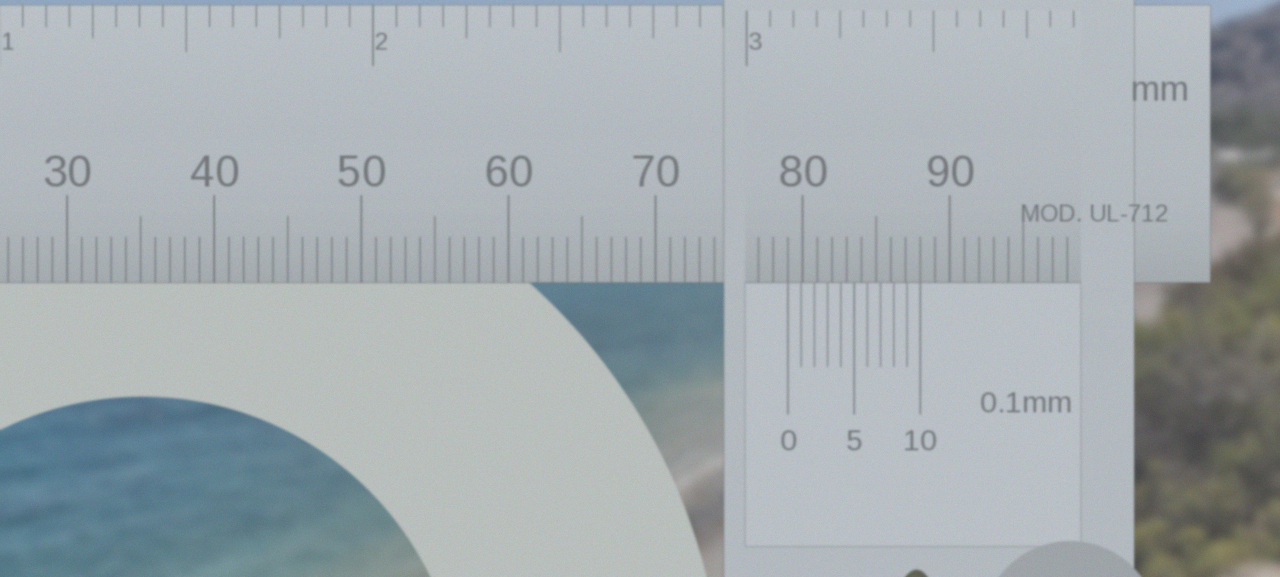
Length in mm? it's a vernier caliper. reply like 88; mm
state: 79.0; mm
